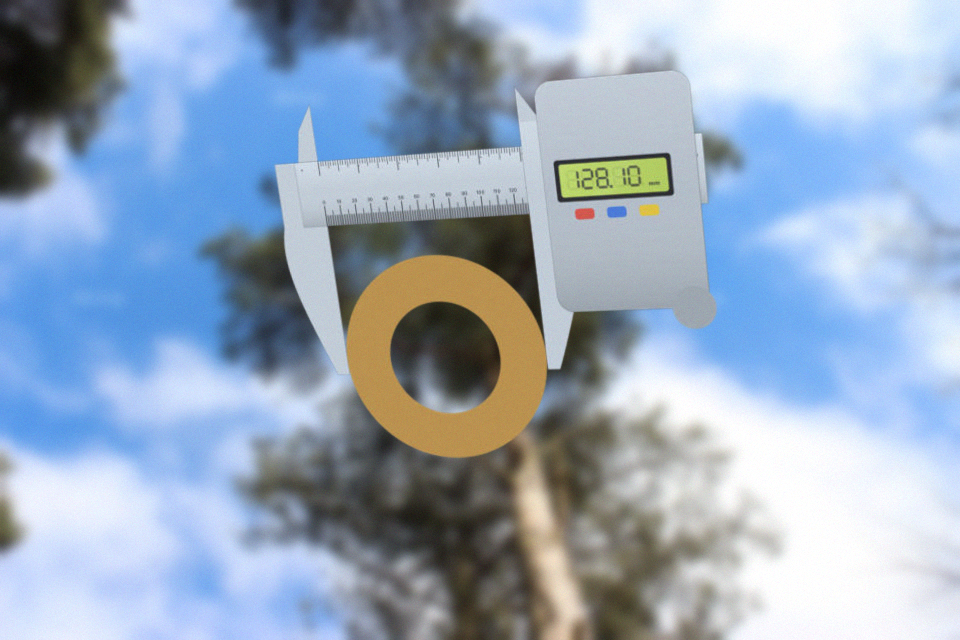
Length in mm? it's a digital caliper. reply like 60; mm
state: 128.10; mm
